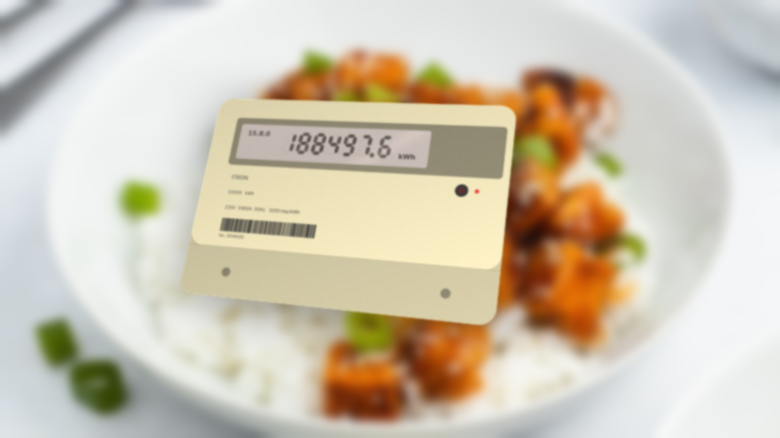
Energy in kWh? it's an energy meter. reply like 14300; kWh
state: 188497.6; kWh
